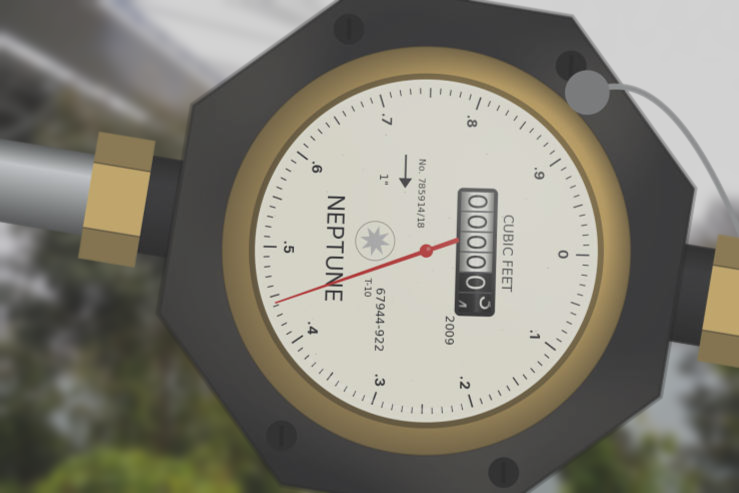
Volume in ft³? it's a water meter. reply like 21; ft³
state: 3.44; ft³
